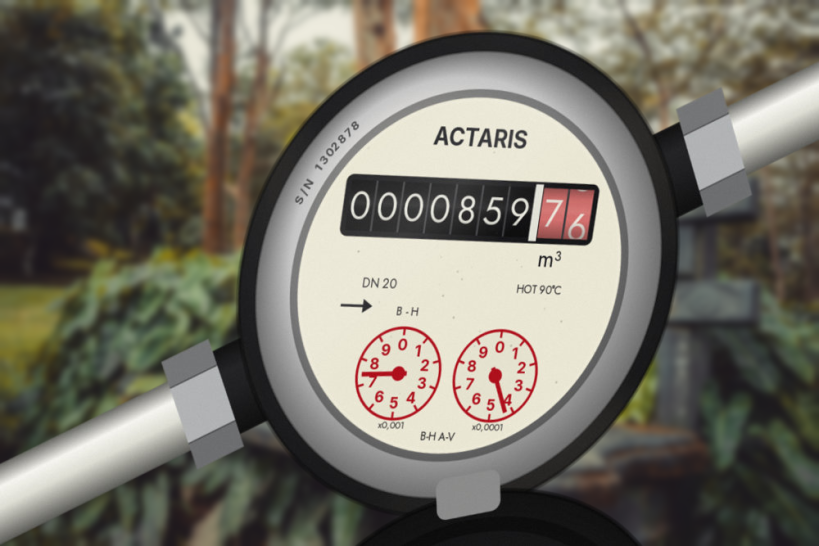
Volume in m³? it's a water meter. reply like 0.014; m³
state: 859.7574; m³
